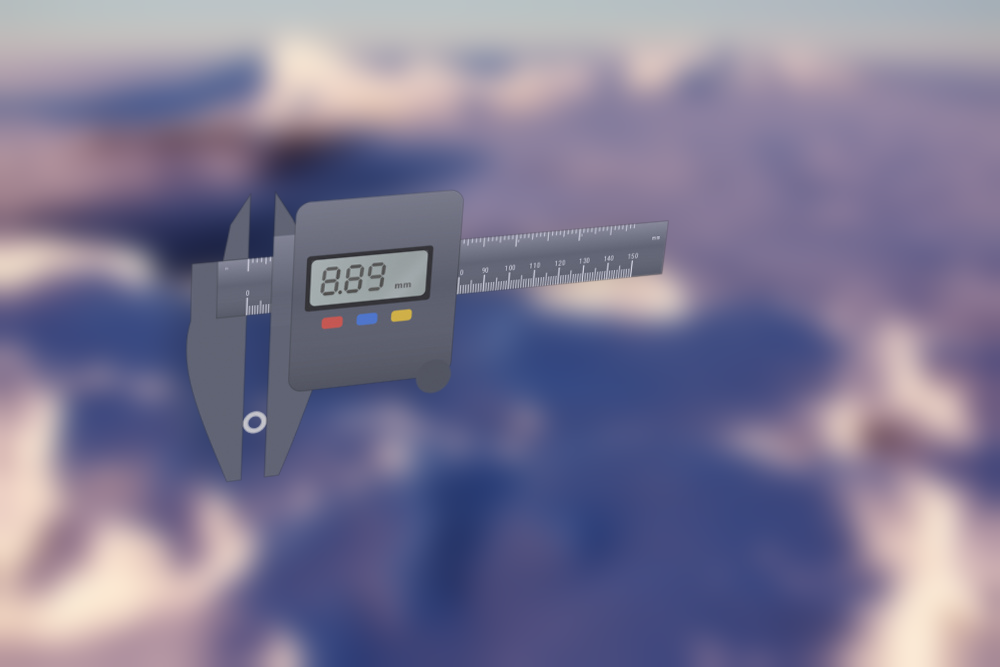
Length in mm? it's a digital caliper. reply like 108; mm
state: 8.89; mm
